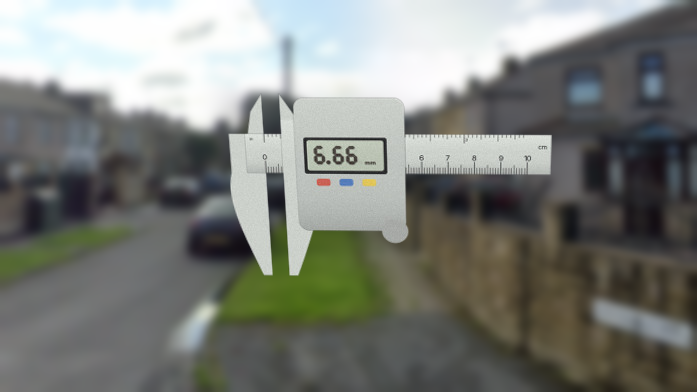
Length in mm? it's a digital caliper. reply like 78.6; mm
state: 6.66; mm
